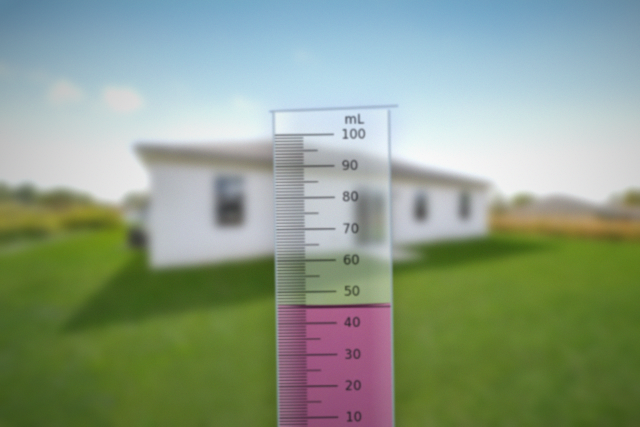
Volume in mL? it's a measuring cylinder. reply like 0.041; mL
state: 45; mL
